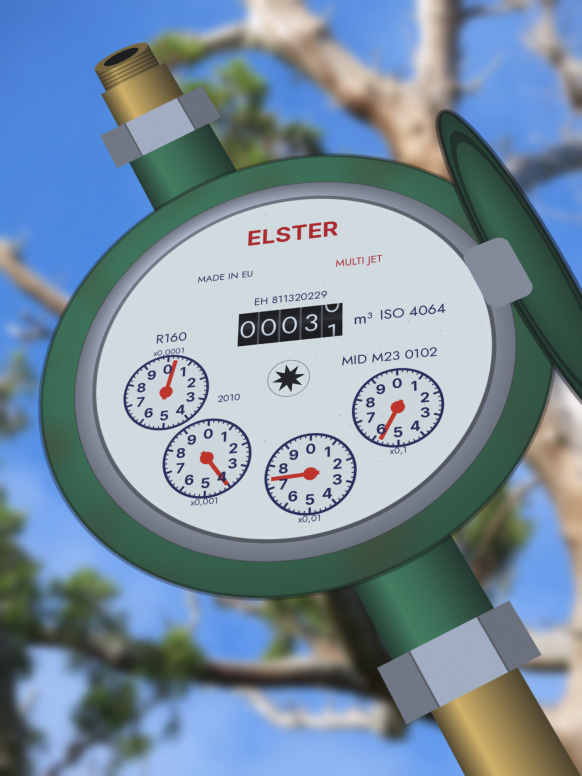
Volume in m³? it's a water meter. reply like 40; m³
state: 30.5740; m³
